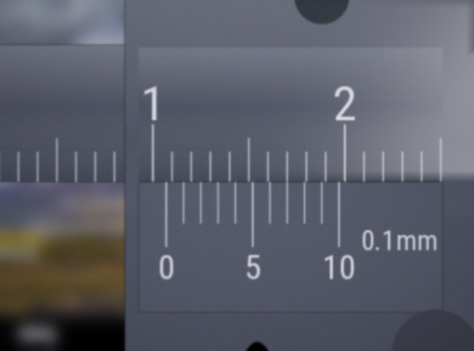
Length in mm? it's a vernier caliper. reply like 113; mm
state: 10.7; mm
